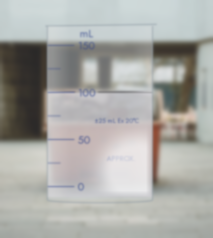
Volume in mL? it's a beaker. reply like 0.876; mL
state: 100; mL
